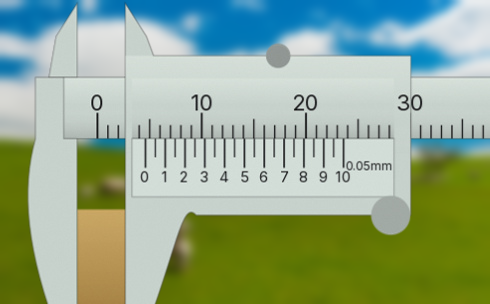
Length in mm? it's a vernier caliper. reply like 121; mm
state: 4.6; mm
